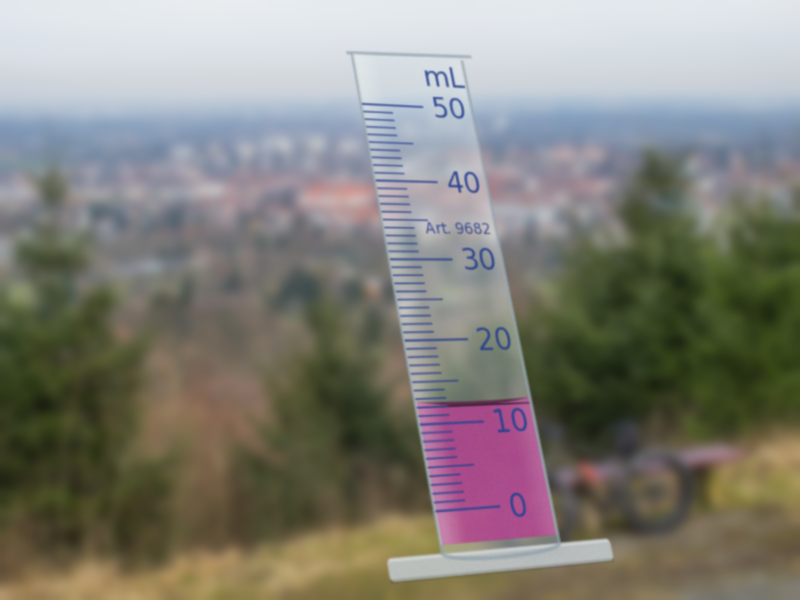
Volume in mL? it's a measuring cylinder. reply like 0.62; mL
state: 12; mL
